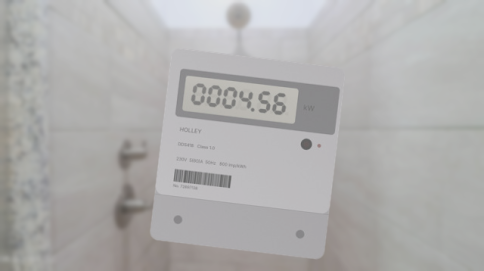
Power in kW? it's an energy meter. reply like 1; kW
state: 4.56; kW
